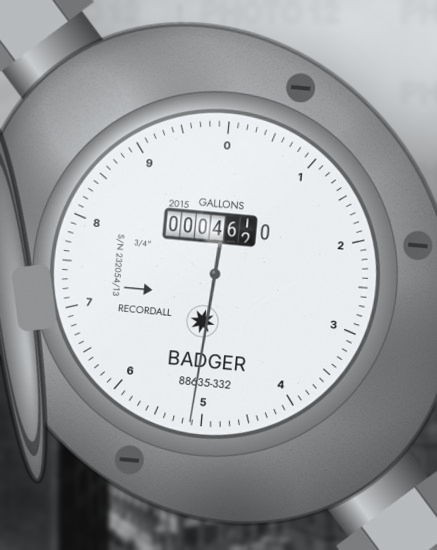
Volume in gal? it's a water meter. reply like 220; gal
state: 4615.1; gal
